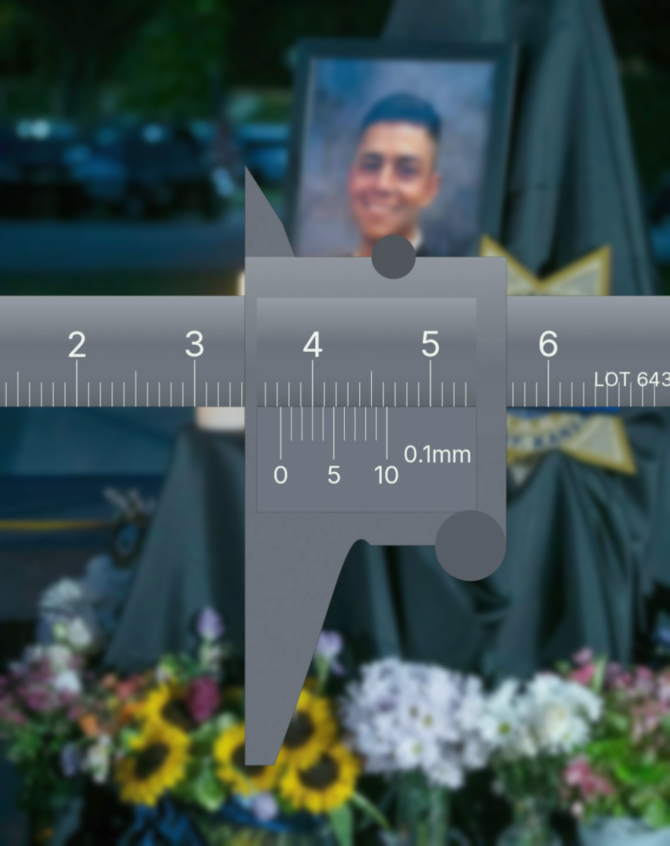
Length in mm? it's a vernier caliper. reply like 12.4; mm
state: 37.3; mm
